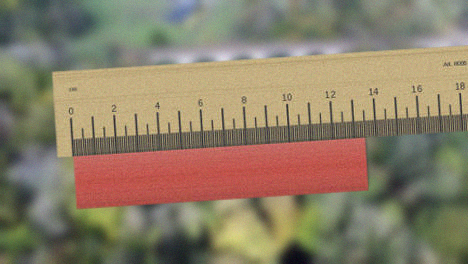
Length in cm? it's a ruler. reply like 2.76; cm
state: 13.5; cm
